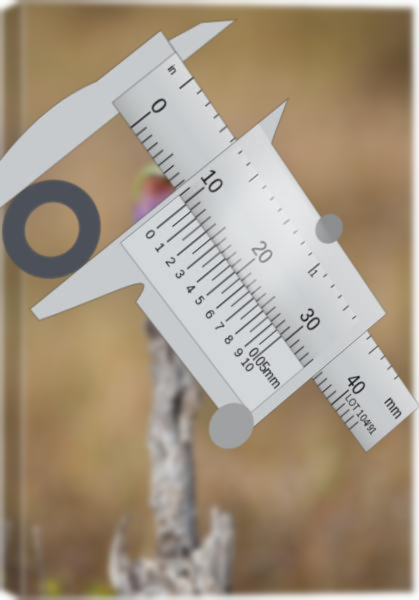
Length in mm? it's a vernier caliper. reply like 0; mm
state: 10.2; mm
